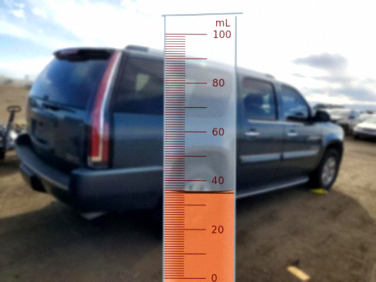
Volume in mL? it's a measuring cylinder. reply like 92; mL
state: 35; mL
